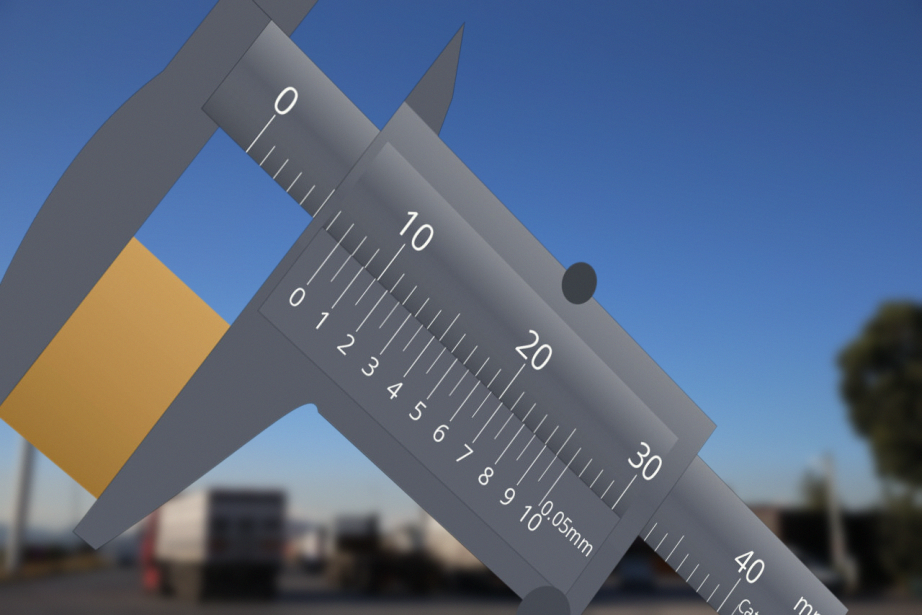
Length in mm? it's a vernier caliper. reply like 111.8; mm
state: 7.0; mm
